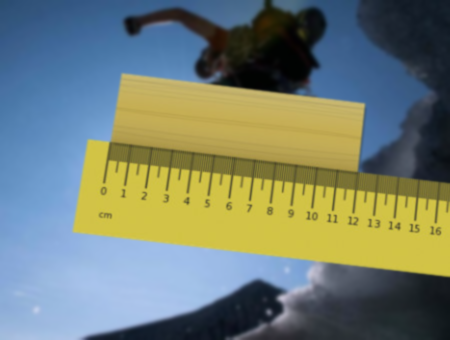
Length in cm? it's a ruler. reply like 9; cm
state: 12; cm
